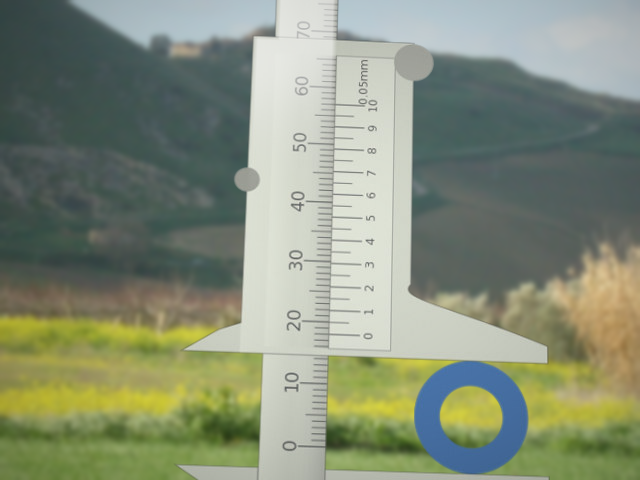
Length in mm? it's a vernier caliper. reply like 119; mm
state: 18.0; mm
